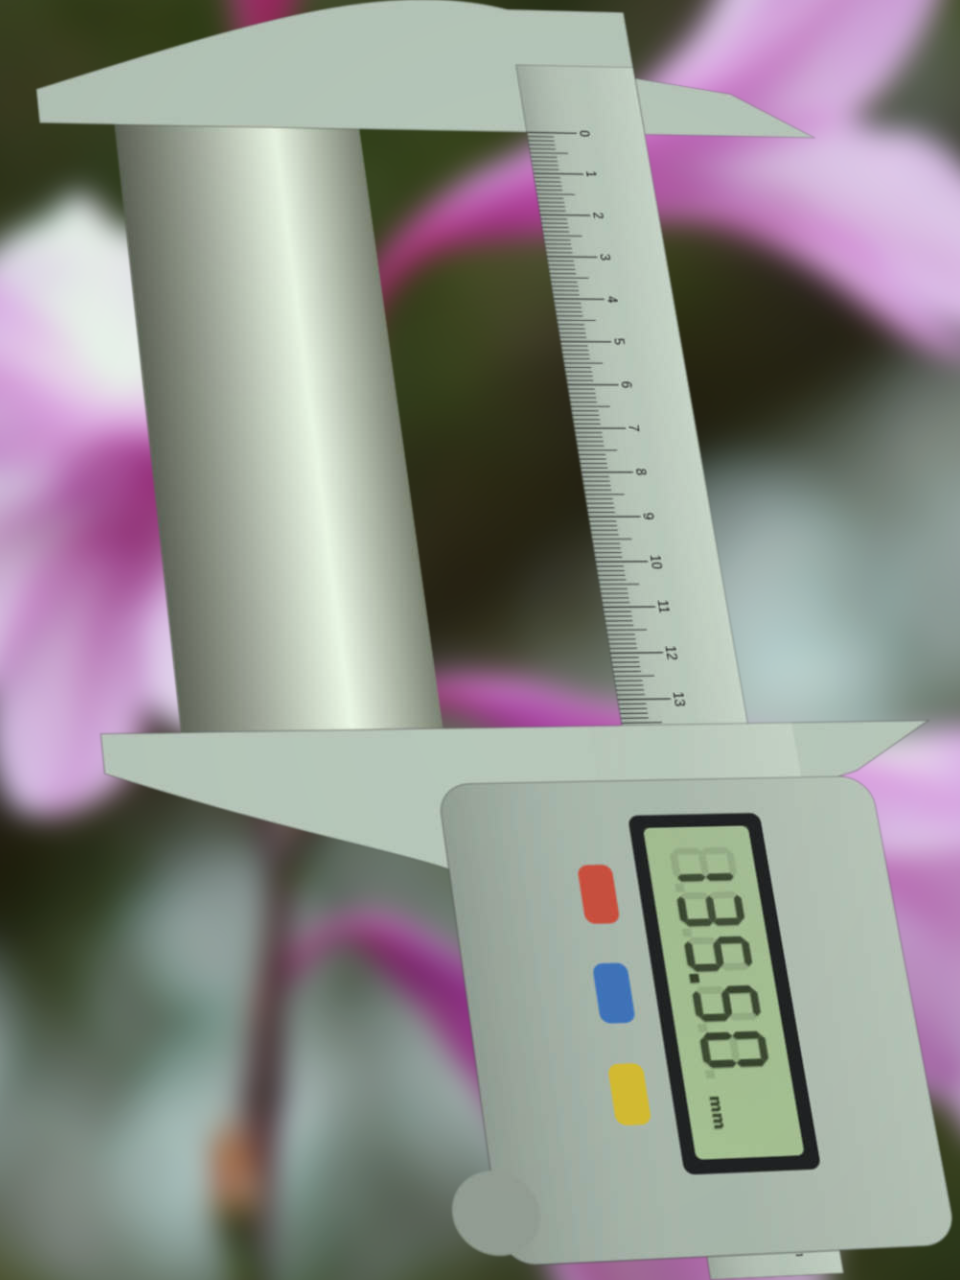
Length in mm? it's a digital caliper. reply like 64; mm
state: 135.50; mm
